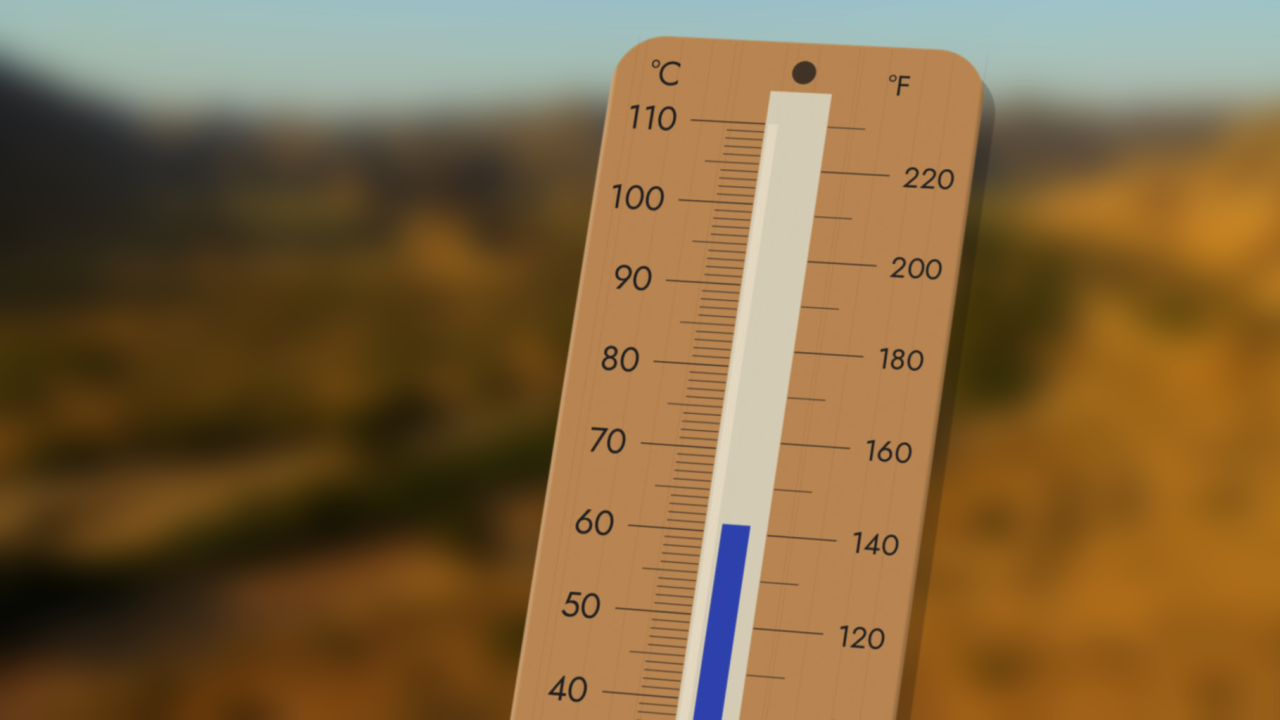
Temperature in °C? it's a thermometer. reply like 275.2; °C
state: 61; °C
